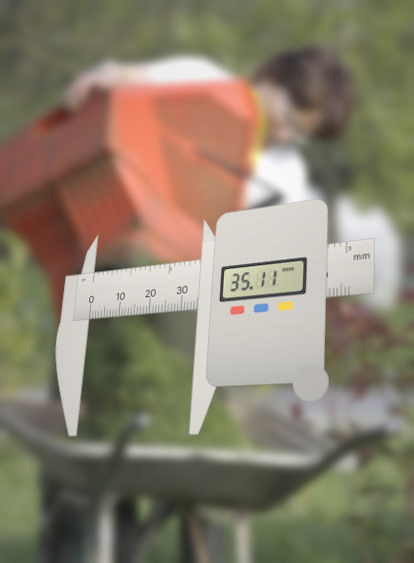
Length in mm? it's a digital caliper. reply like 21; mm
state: 35.11; mm
